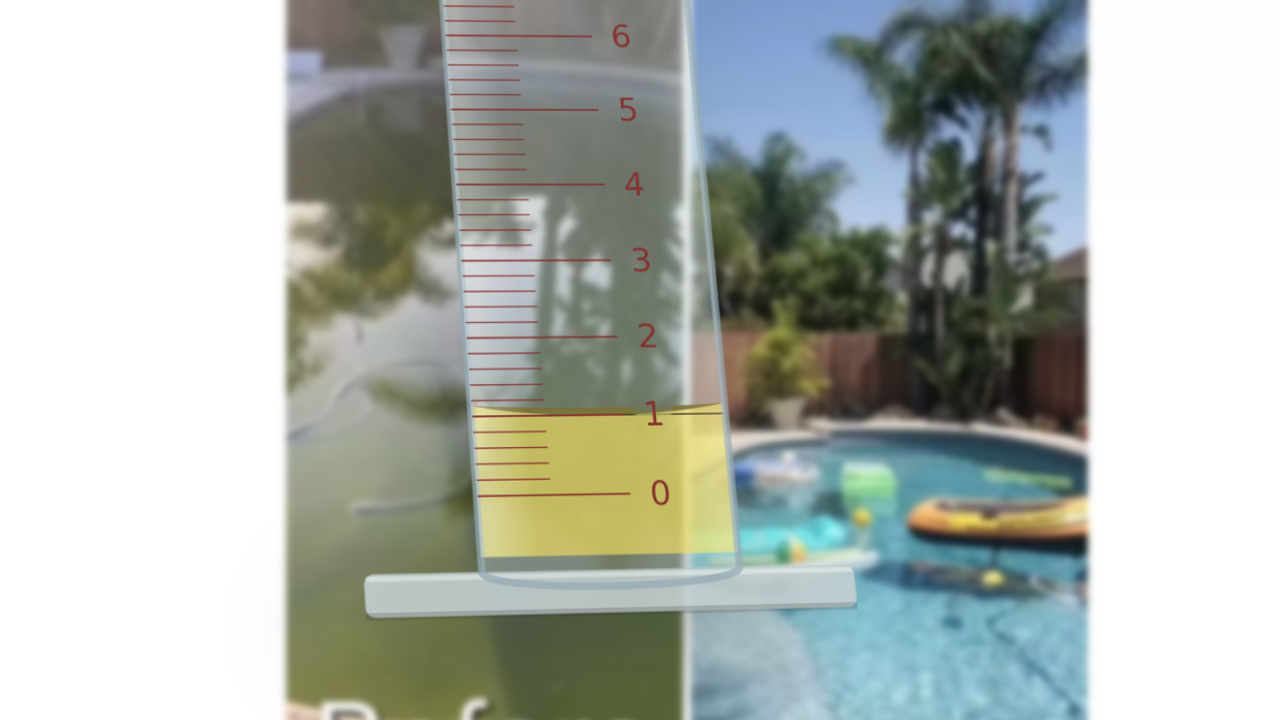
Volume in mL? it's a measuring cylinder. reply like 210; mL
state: 1; mL
